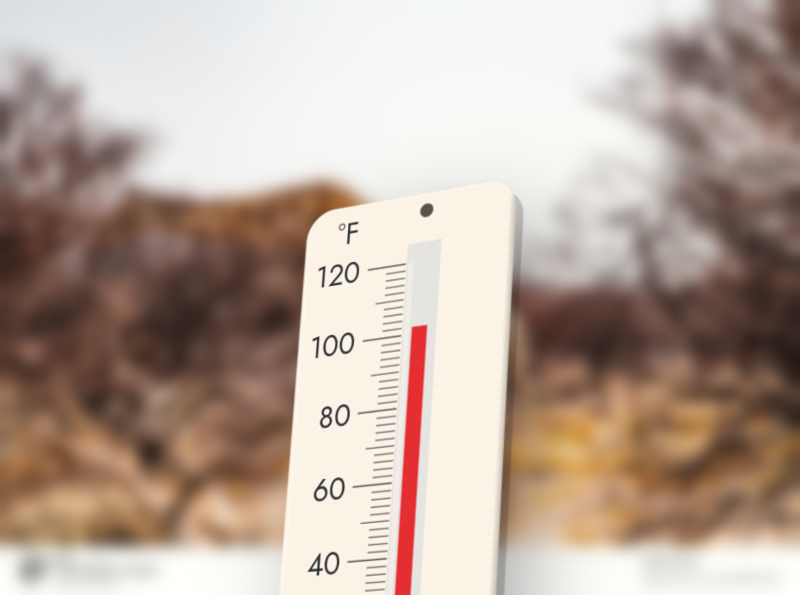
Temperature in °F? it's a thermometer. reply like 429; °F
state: 102; °F
